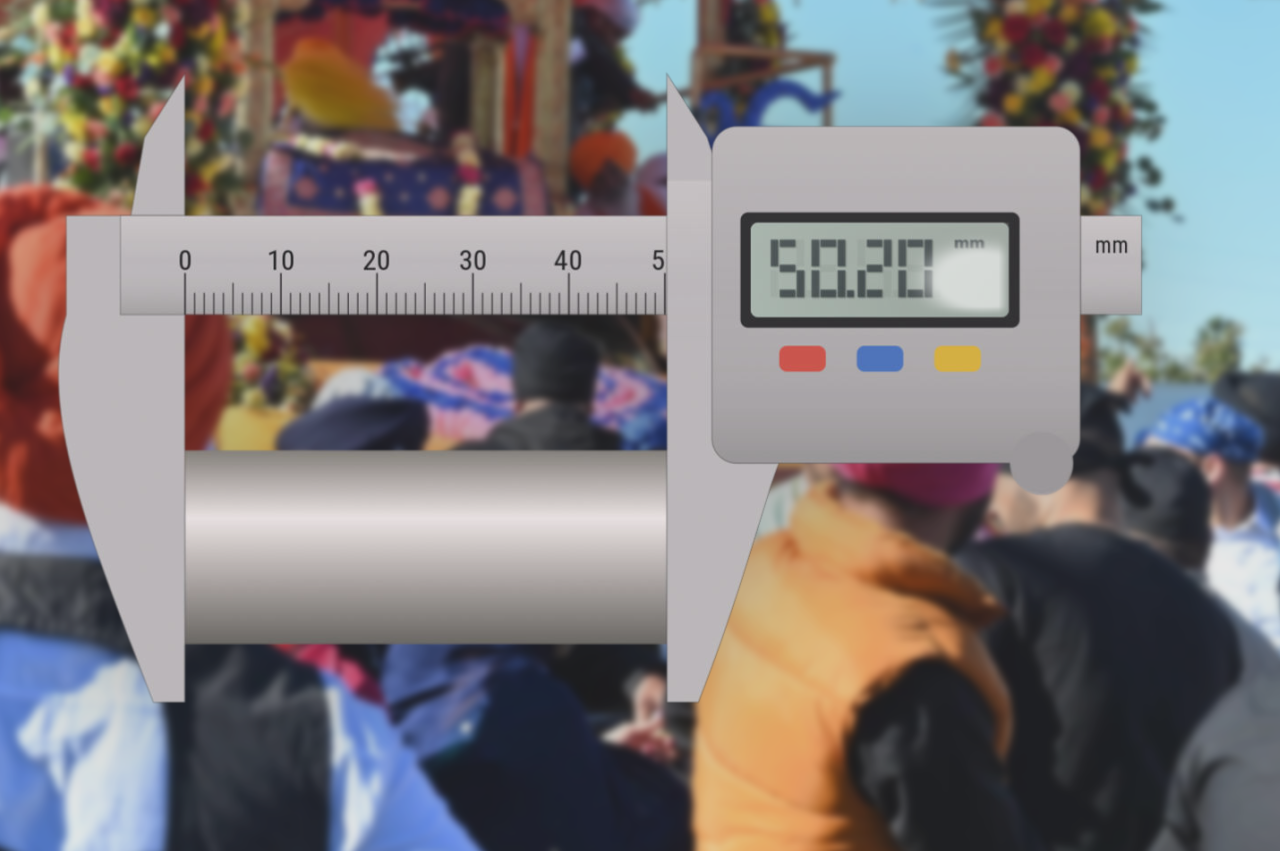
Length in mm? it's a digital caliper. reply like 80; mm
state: 50.20; mm
